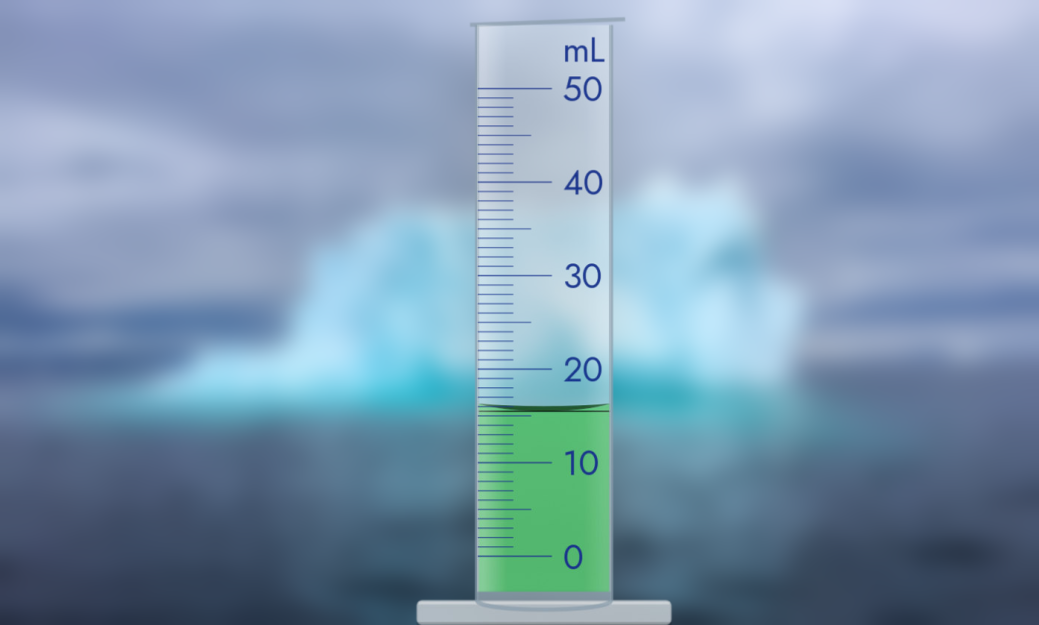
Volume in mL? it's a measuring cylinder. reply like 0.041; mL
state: 15.5; mL
